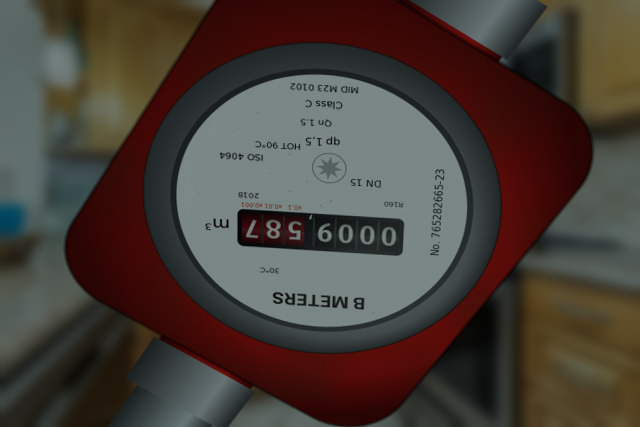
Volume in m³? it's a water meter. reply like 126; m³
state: 9.587; m³
